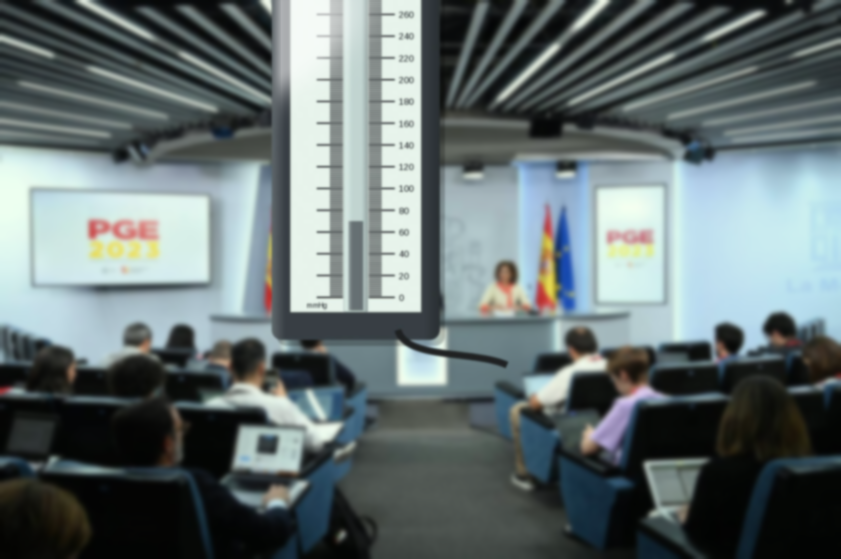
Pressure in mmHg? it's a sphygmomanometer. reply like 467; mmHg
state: 70; mmHg
